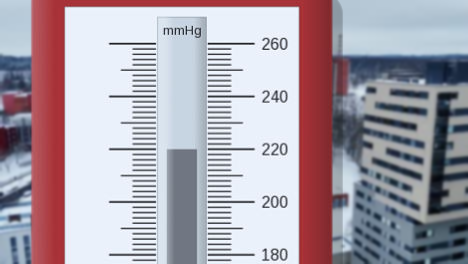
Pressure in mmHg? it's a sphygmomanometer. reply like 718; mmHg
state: 220; mmHg
